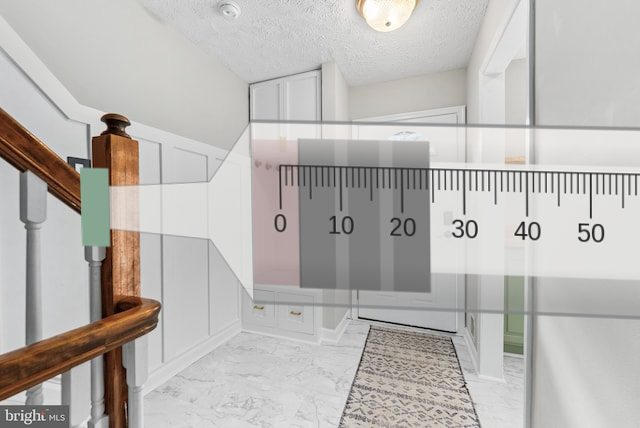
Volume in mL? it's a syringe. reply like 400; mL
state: 3; mL
